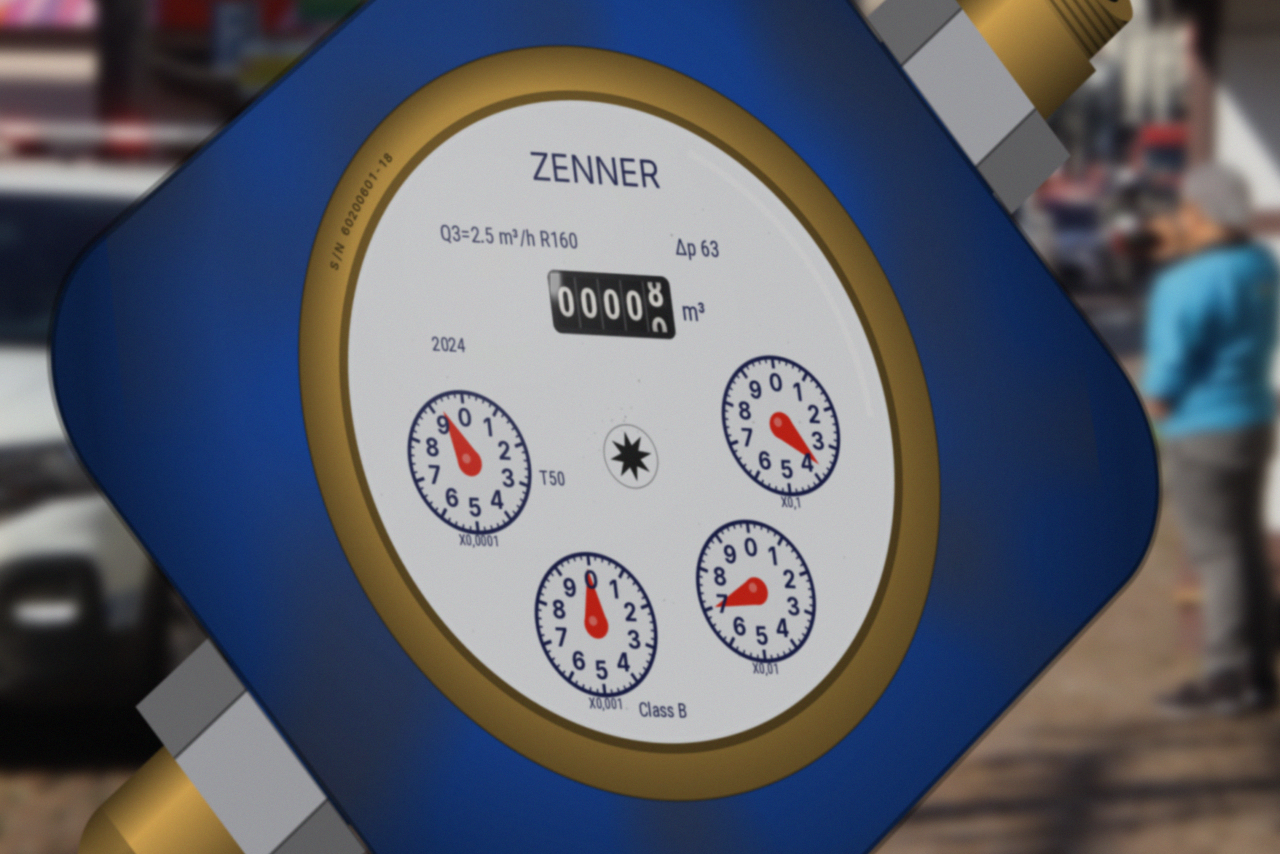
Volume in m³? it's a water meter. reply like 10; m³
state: 8.3699; m³
